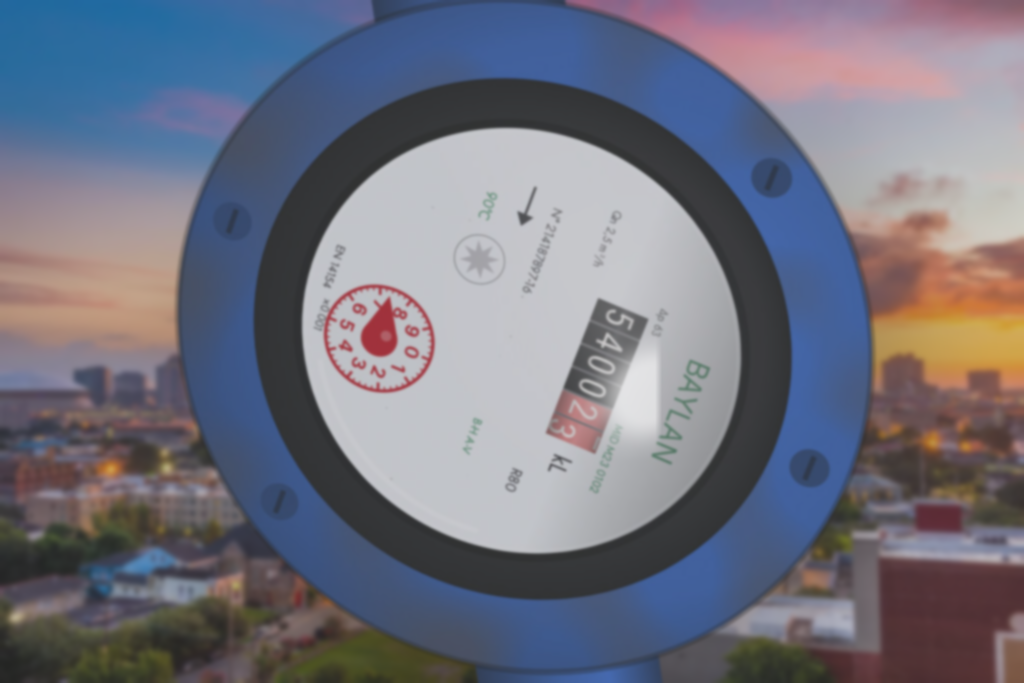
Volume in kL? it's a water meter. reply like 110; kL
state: 5400.227; kL
